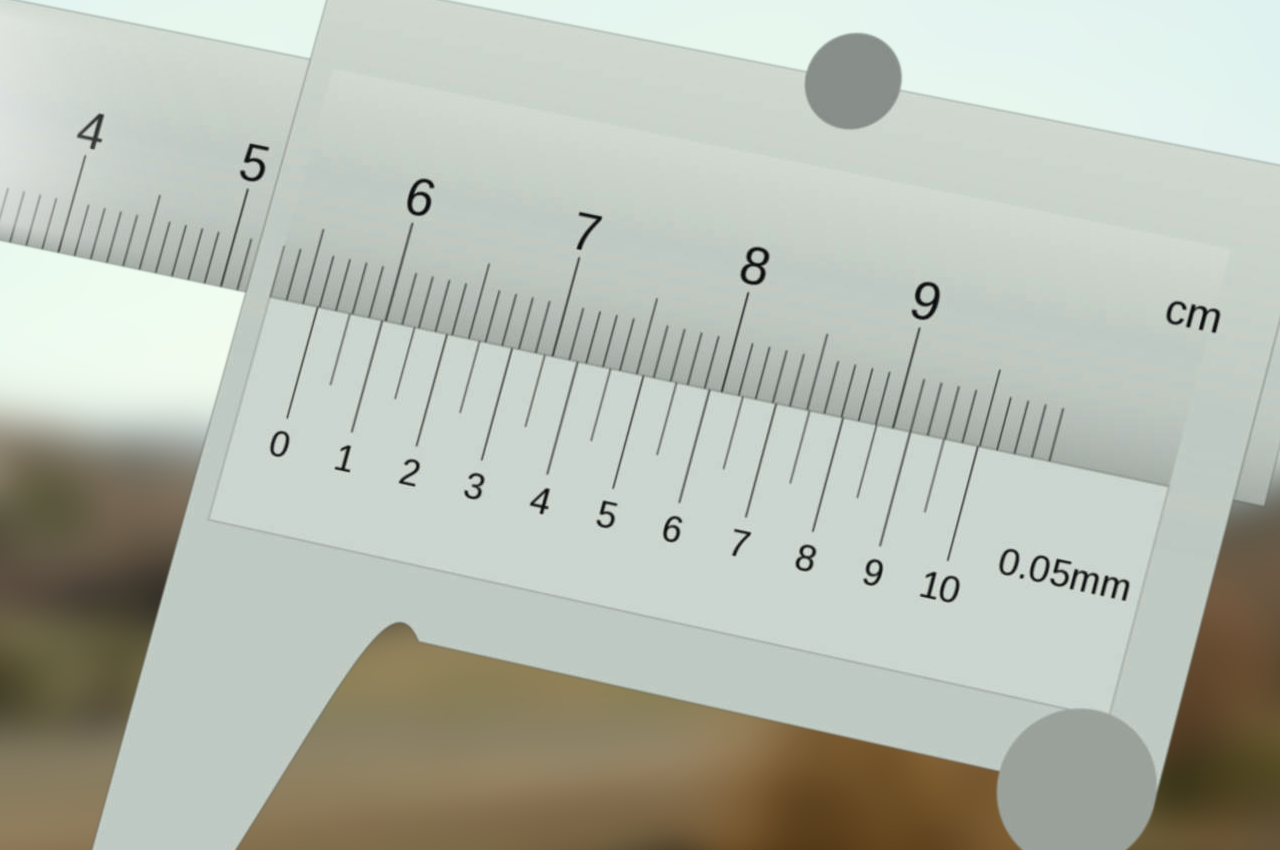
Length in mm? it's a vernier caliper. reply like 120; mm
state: 55.9; mm
